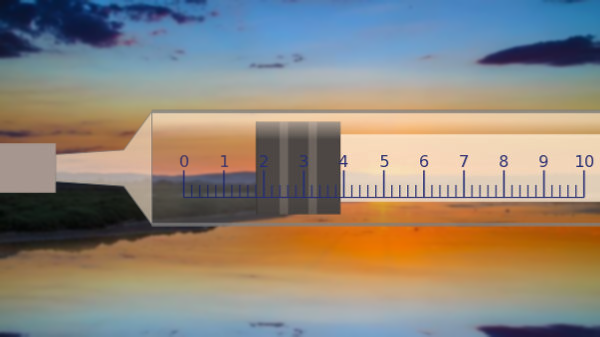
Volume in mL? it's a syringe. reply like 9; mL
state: 1.8; mL
